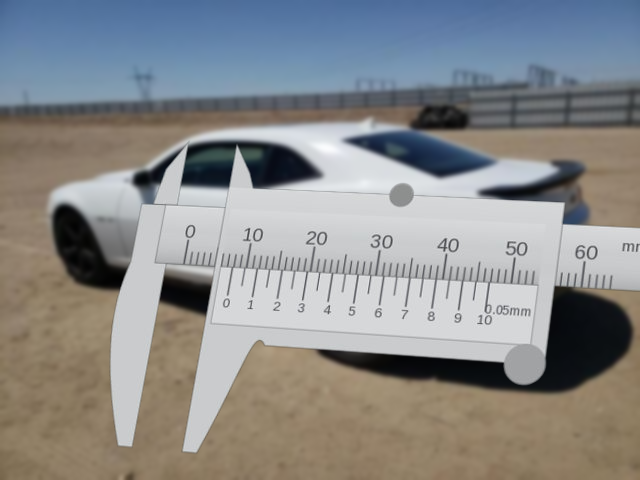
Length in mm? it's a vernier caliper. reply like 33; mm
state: 7.8; mm
